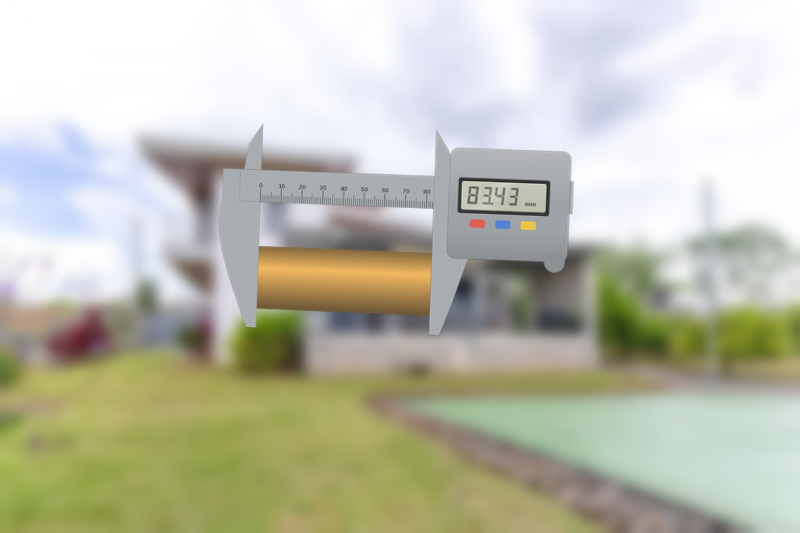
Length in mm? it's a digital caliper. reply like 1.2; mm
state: 83.43; mm
